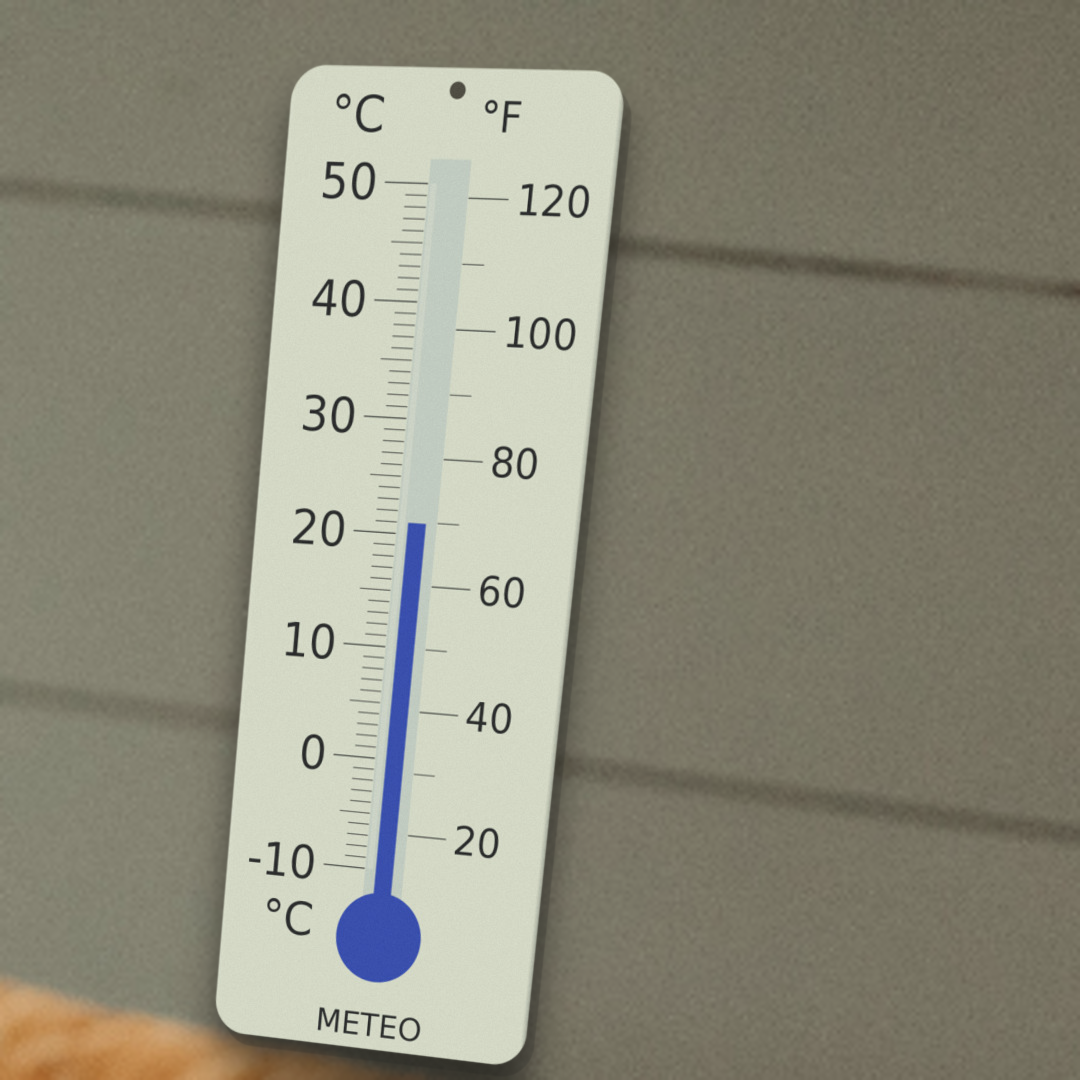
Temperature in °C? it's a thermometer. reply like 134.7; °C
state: 21; °C
